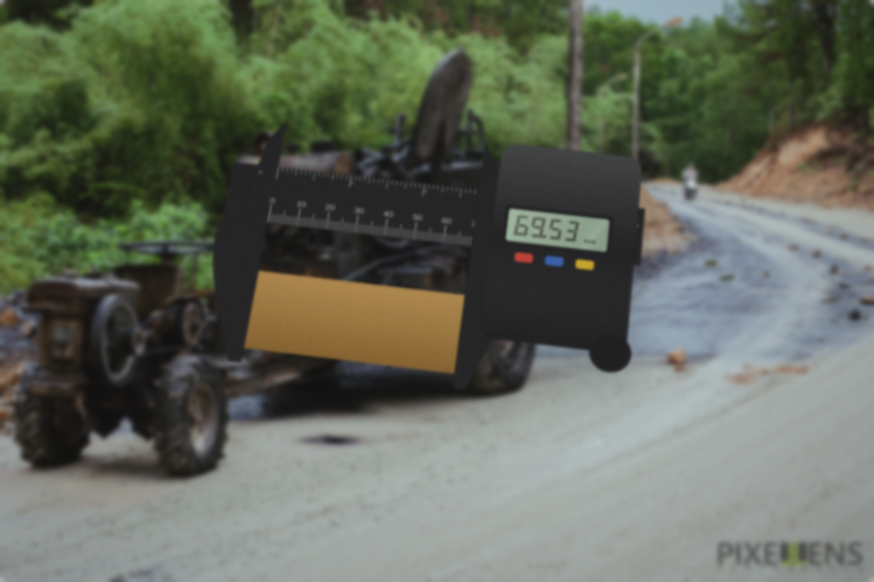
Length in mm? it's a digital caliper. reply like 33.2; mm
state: 69.53; mm
